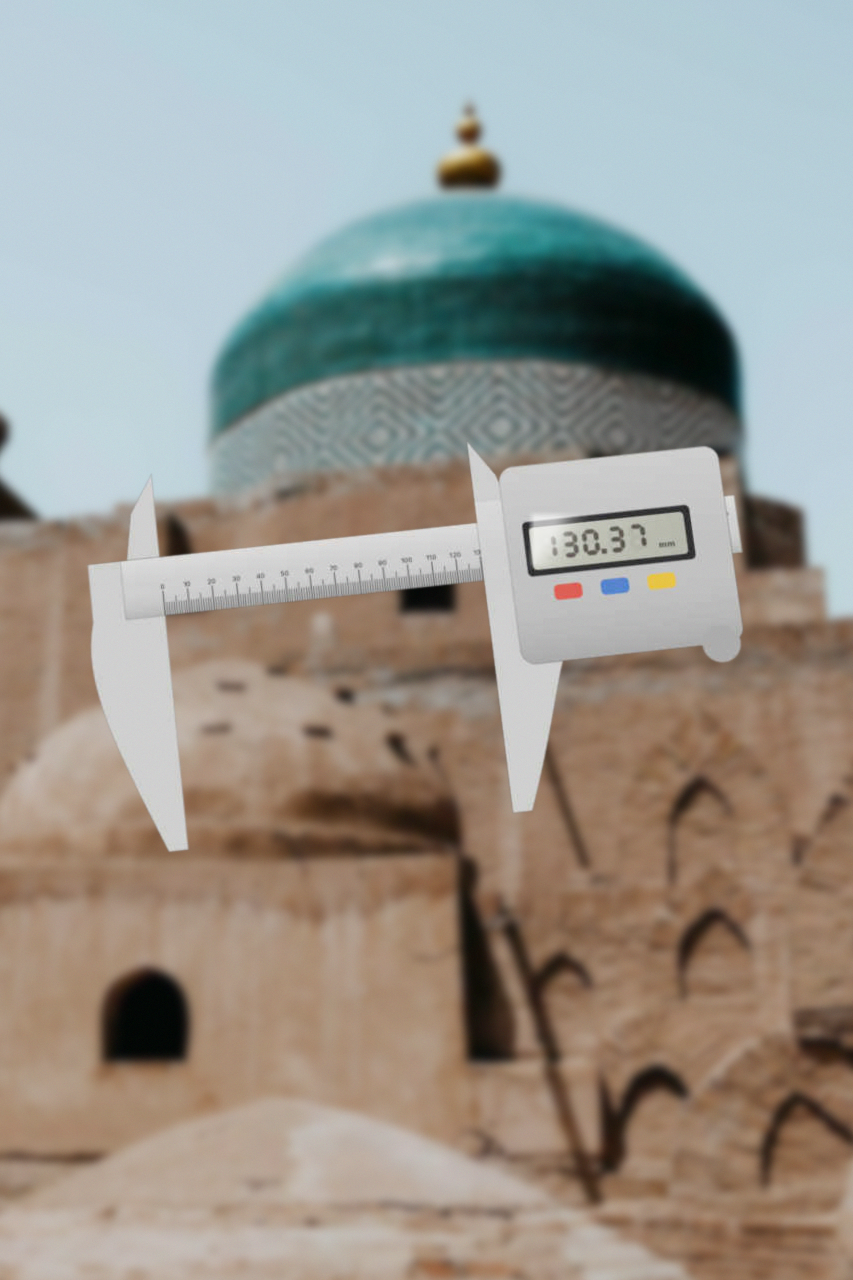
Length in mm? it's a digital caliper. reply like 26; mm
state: 130.37; mm
